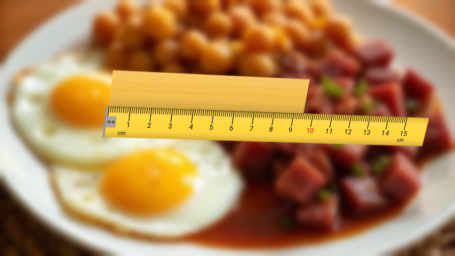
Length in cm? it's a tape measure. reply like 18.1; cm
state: 9.5; cm
